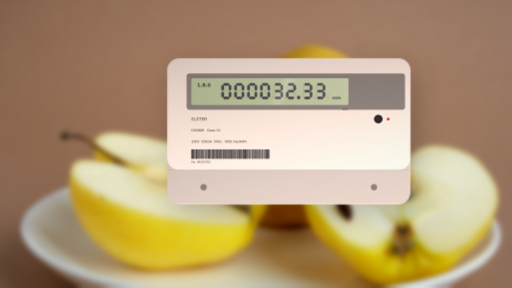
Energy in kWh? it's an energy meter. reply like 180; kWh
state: 32.33; kWh
